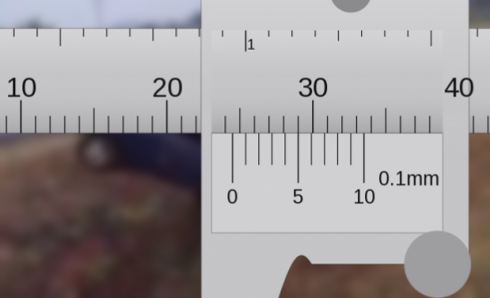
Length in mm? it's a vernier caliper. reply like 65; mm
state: 24.5; mm
